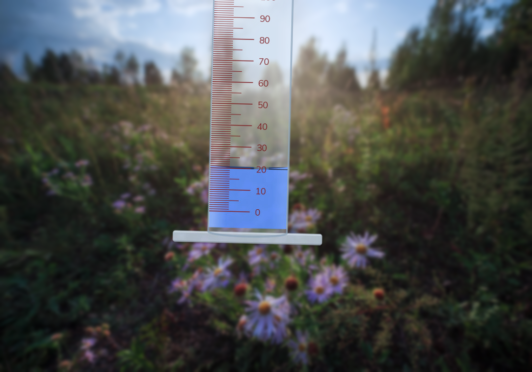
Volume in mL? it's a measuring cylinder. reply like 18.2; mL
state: 20; mL
